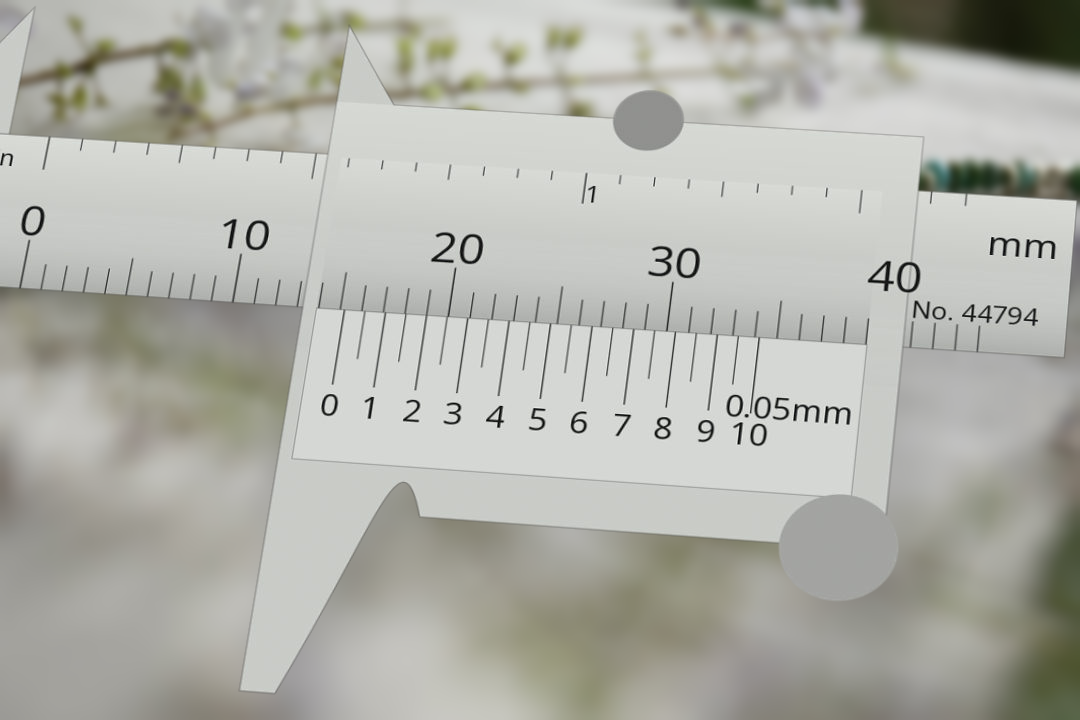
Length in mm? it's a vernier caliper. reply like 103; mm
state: 15.2; mm
